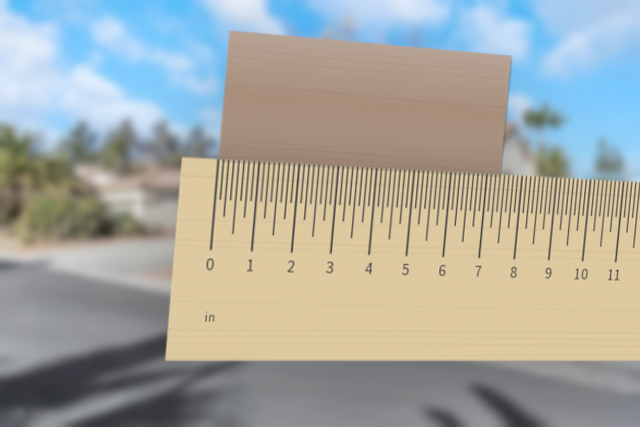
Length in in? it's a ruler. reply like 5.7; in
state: 7.375; in
